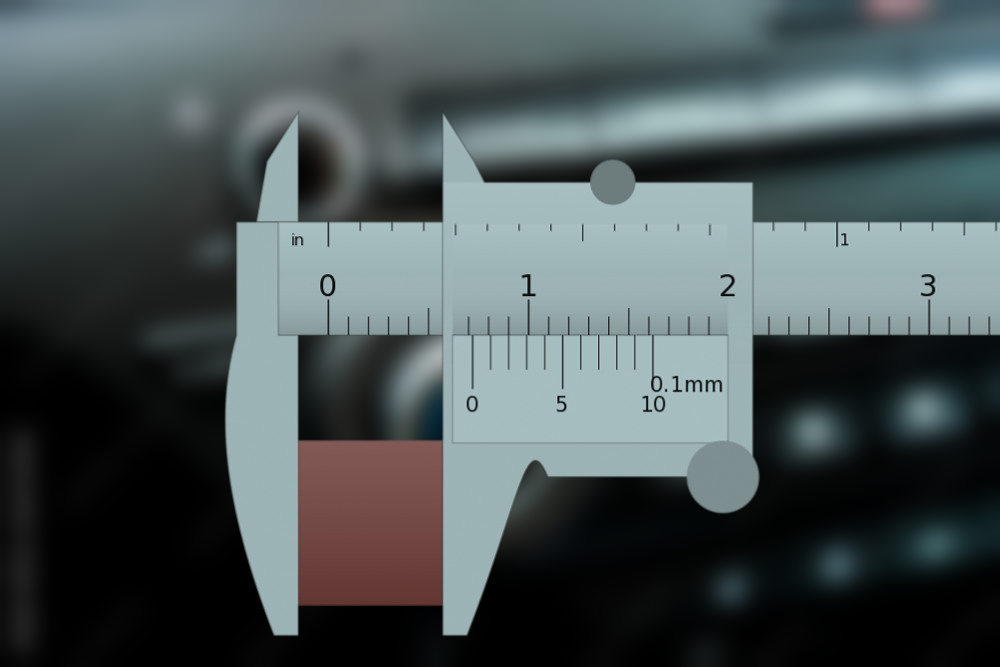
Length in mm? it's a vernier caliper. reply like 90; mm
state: 7.2; mm
